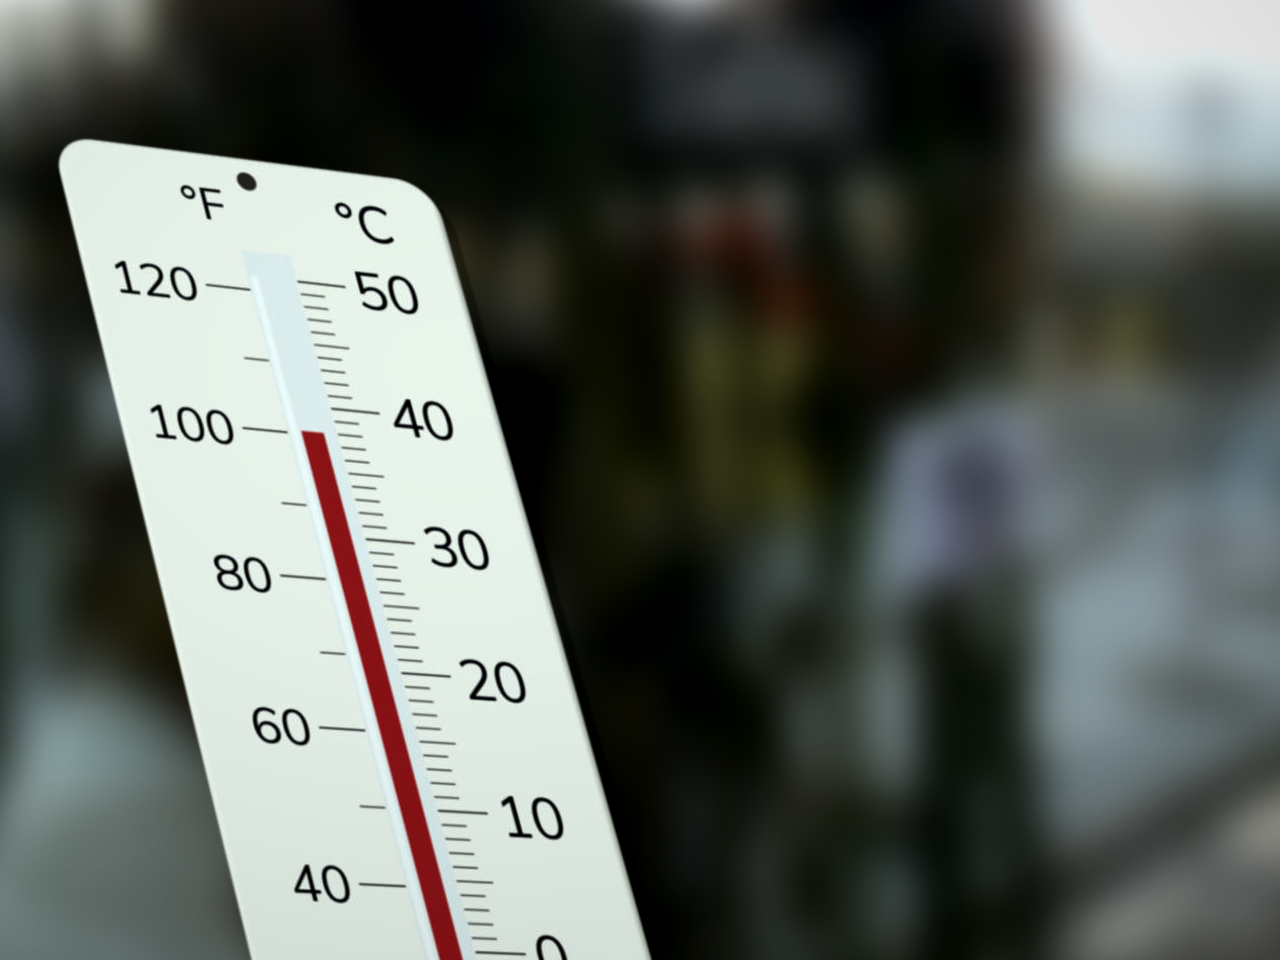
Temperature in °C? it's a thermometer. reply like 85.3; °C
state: 38; °C
